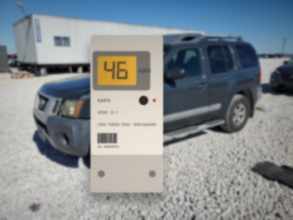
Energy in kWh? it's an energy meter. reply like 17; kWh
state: 46; kWh
